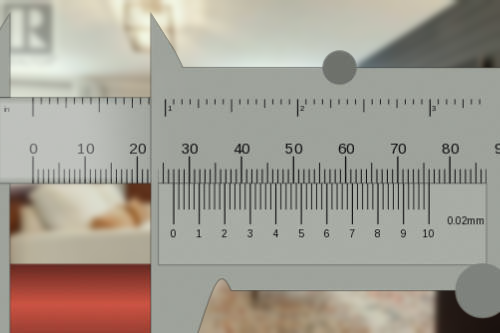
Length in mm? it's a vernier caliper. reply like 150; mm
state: 27.0; mm
